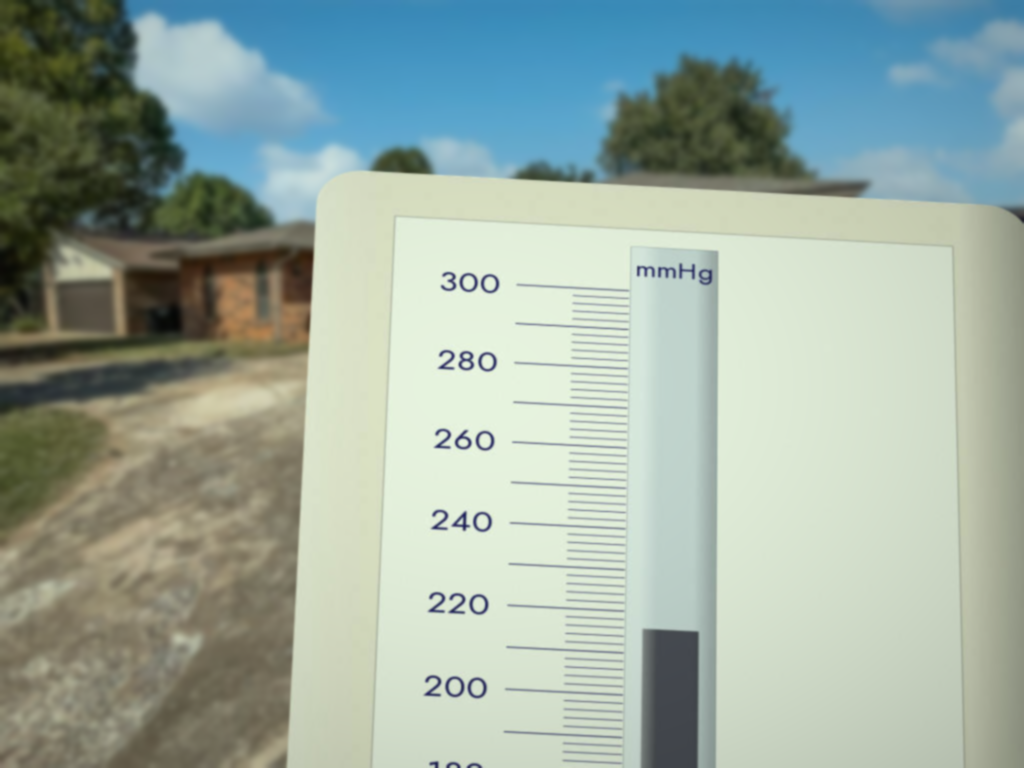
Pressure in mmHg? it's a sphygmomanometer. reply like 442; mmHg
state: 216; mmHg
